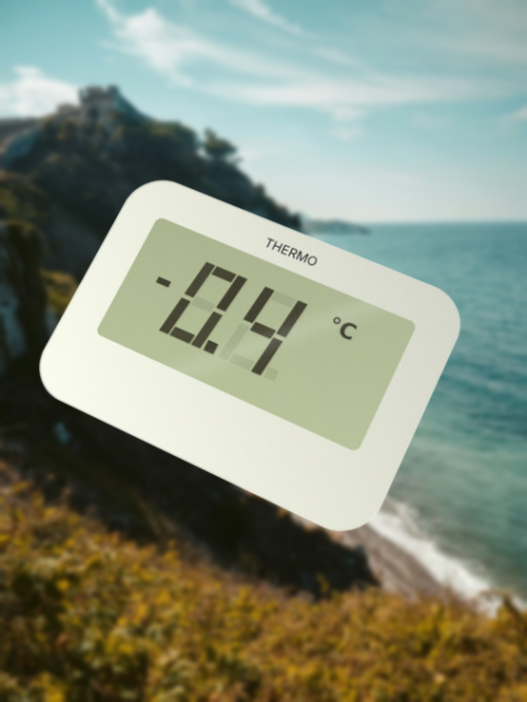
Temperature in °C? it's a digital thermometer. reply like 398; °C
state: -0.4; °C
